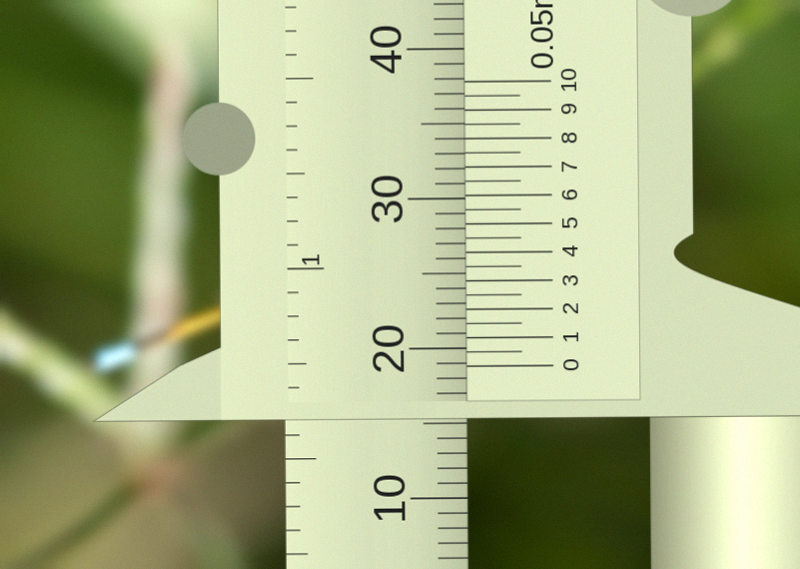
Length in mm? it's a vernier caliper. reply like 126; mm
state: 18.8; mm
